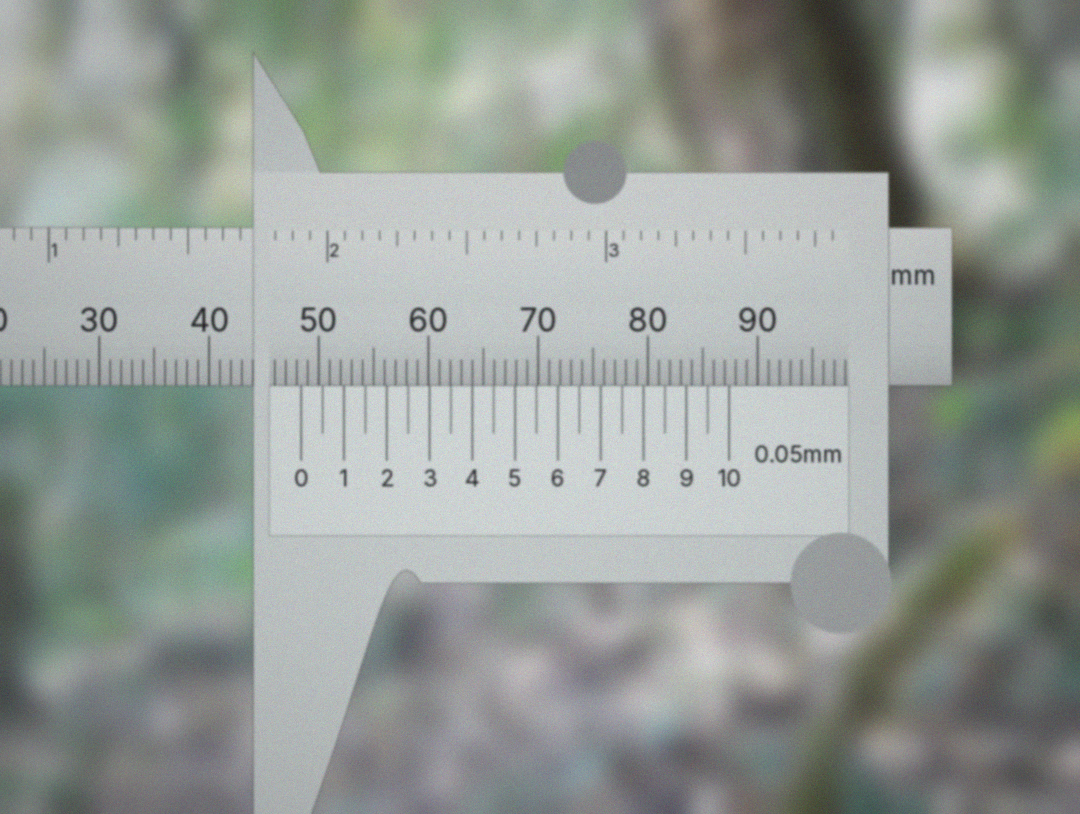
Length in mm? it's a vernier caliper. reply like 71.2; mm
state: 48.4; mm
